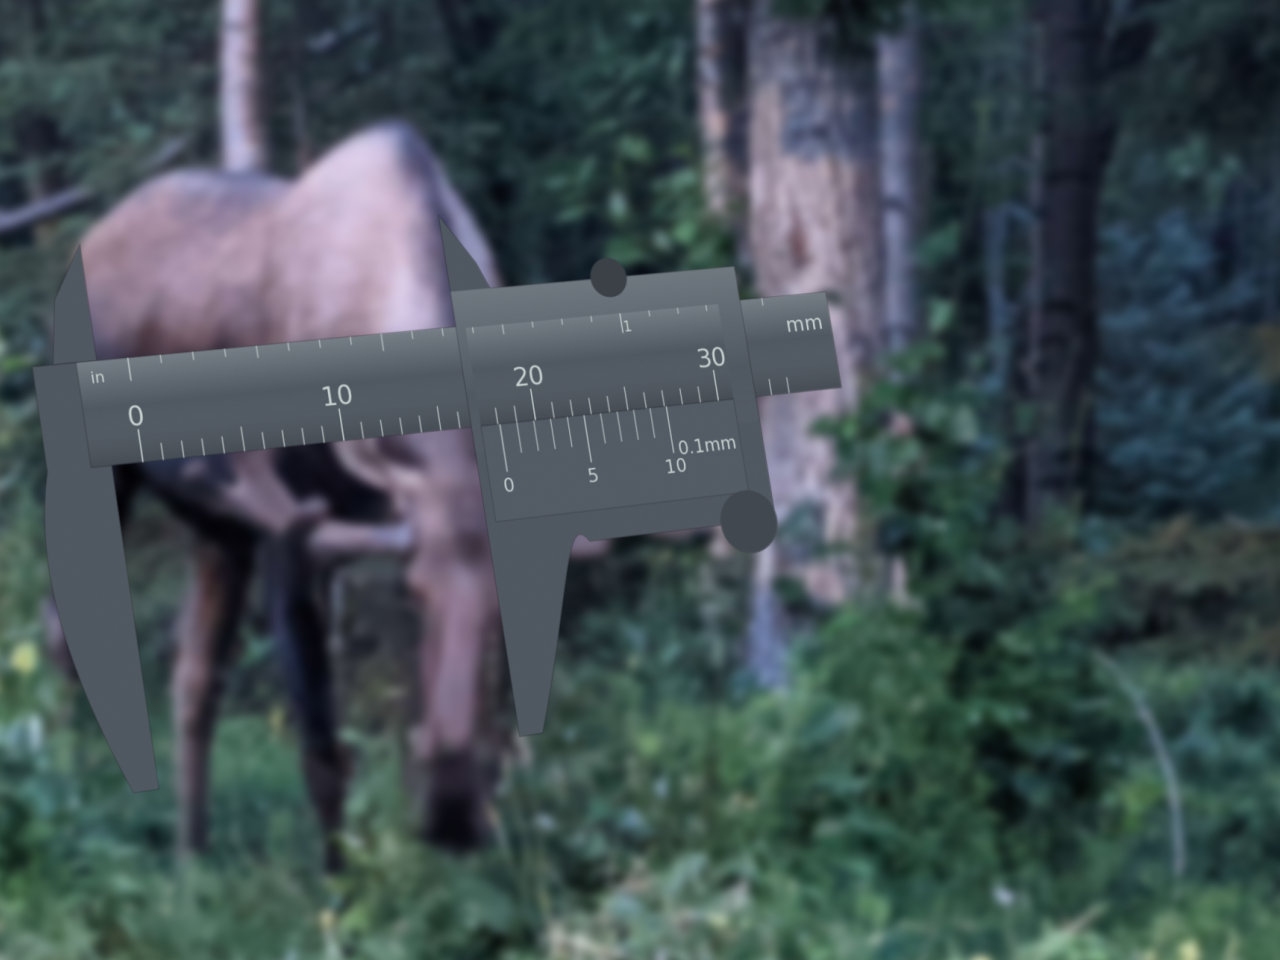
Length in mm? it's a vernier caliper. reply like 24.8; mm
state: 18.1; mm
